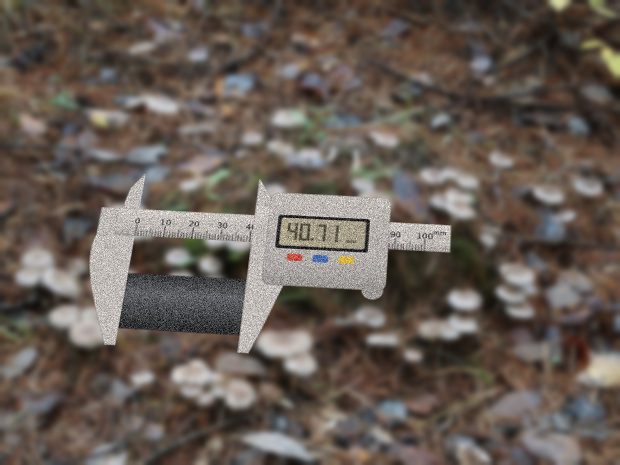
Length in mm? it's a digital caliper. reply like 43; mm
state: 40.71; mm
